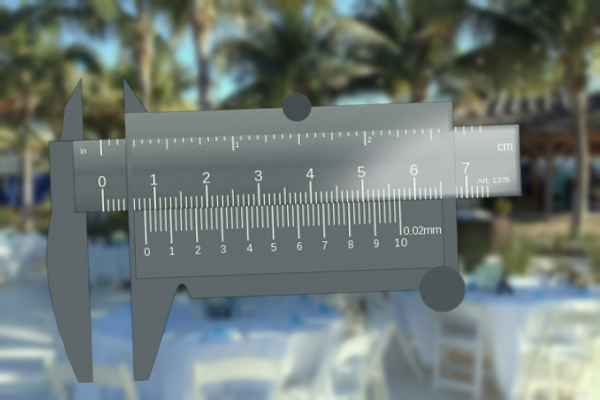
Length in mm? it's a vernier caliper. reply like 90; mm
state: 8.0; mm
